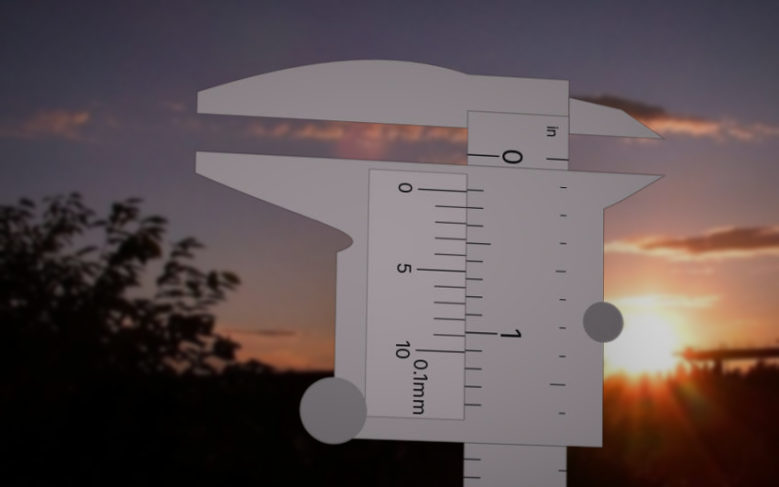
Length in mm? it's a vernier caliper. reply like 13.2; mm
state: 2.1; mm
